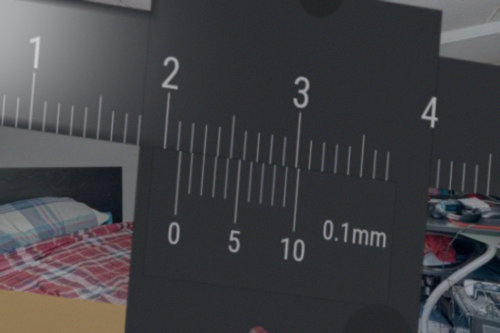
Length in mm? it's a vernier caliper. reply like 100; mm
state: 21.2; mm
